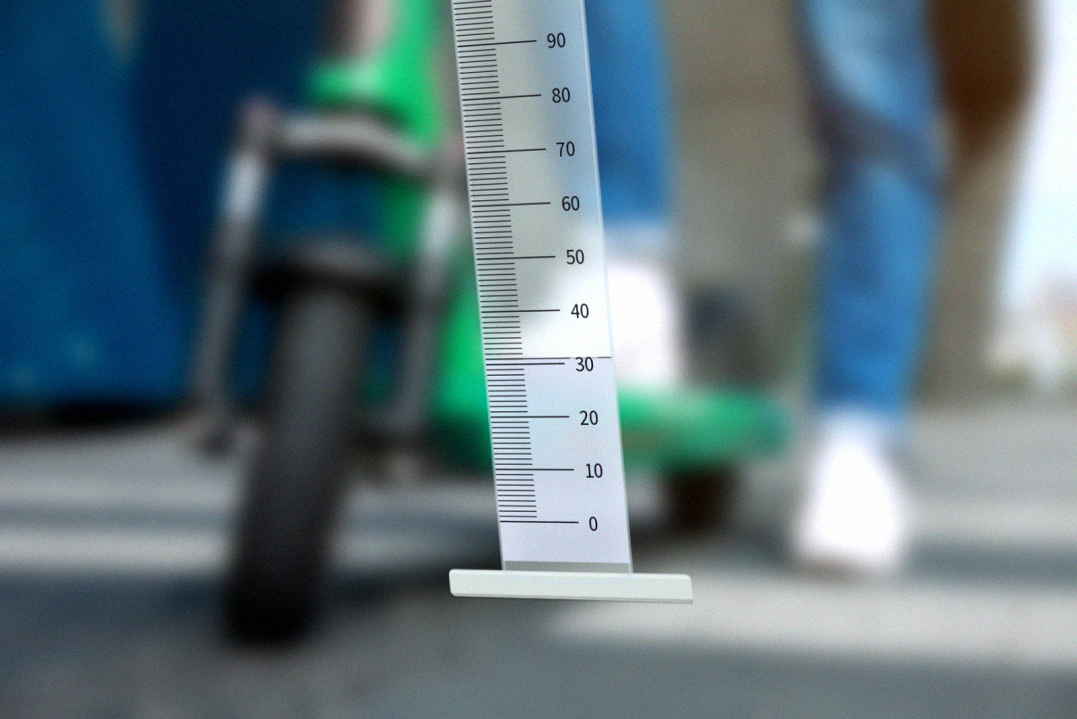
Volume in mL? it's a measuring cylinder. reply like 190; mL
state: 31; mL
